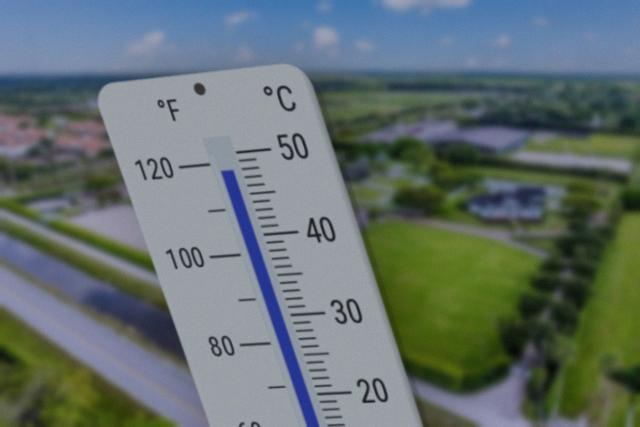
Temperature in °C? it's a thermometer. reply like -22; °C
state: 48; °C
